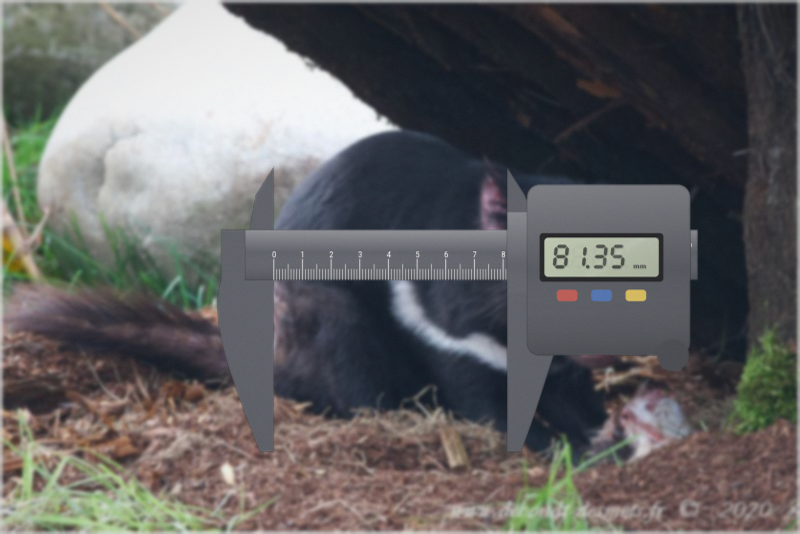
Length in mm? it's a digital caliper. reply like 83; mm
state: 81.35; mm
